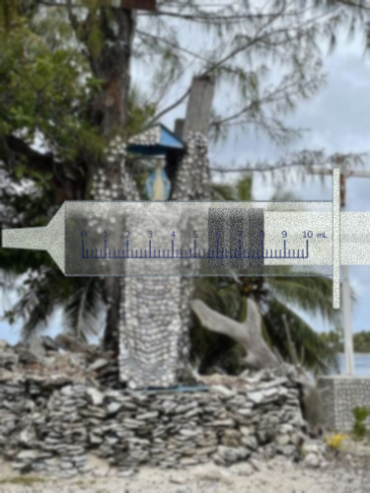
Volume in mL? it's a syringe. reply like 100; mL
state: 5.6; mL
